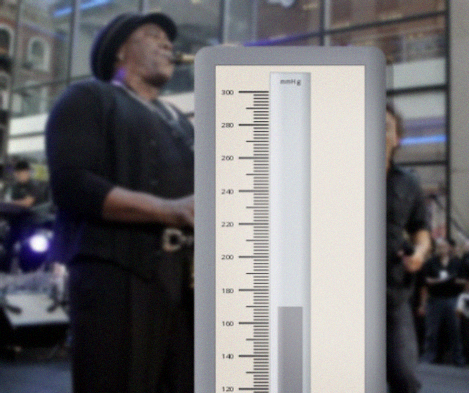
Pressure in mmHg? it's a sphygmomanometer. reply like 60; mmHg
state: 170; mmHg
